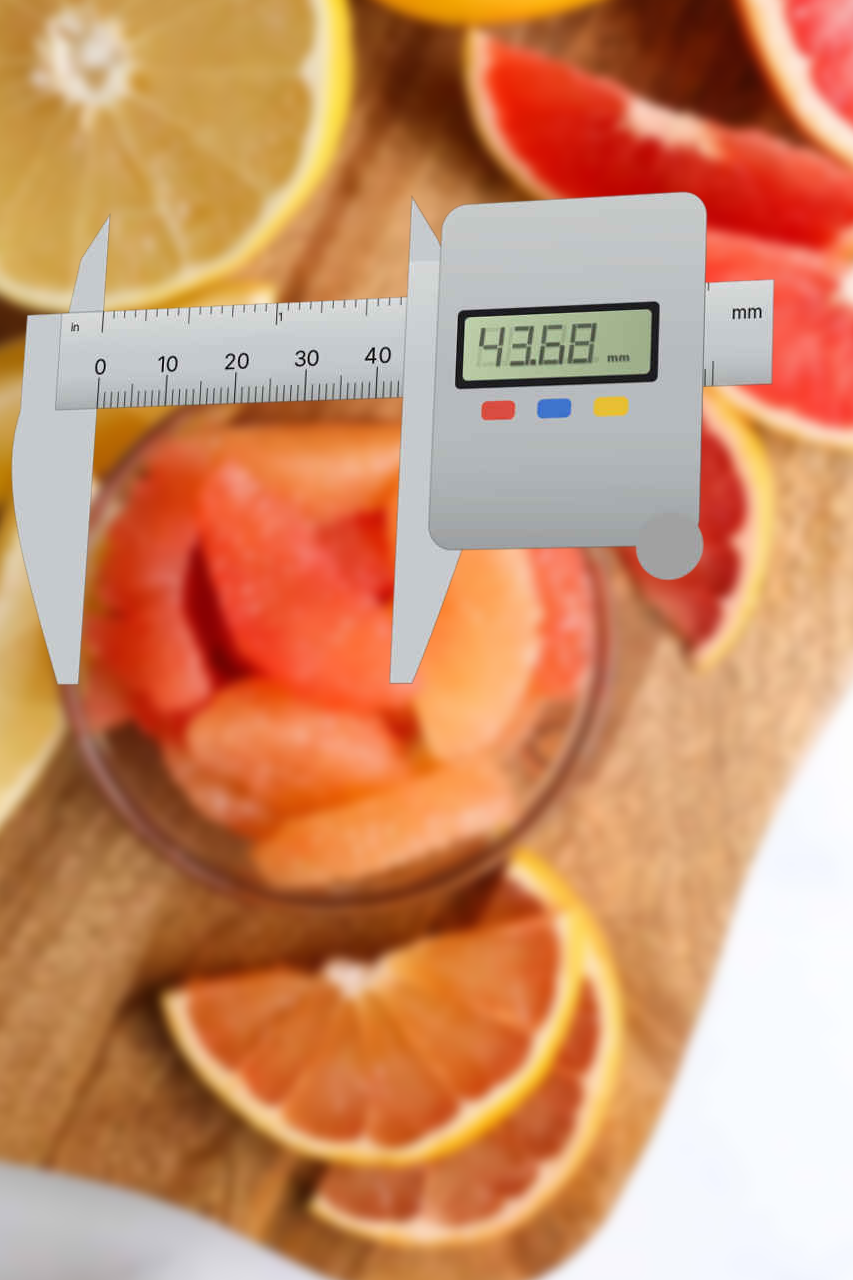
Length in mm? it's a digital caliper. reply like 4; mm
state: 43.68; mm
